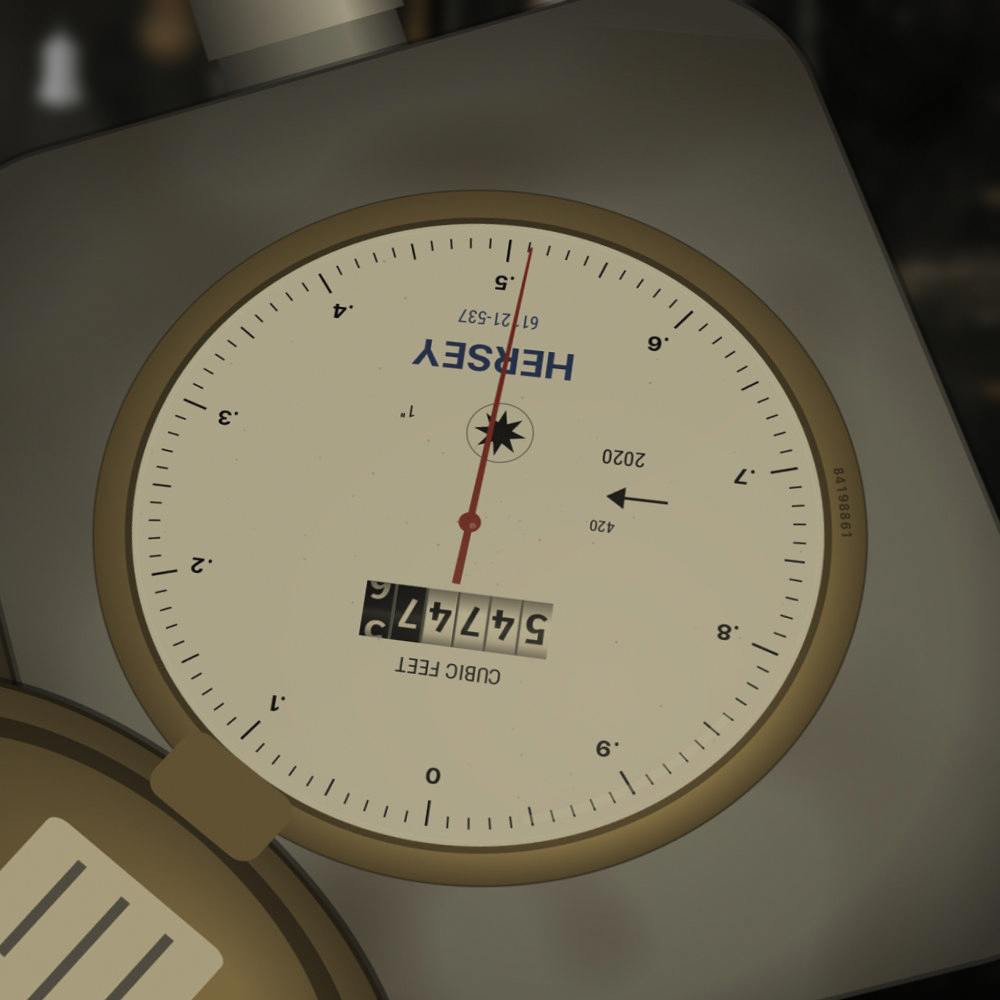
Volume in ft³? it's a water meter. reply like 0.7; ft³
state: 547475.51; ft³
